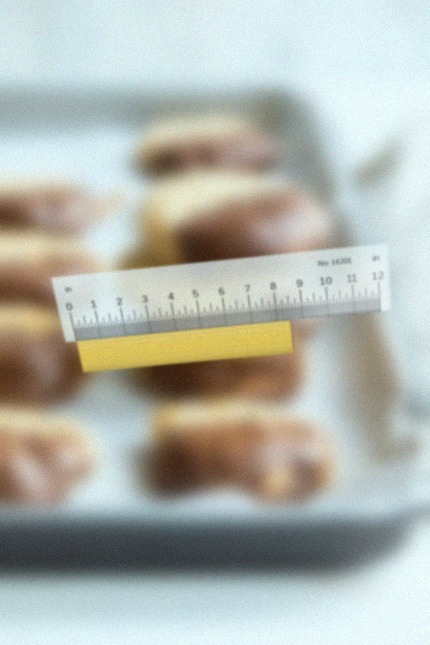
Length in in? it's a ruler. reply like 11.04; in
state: 8.5; in
